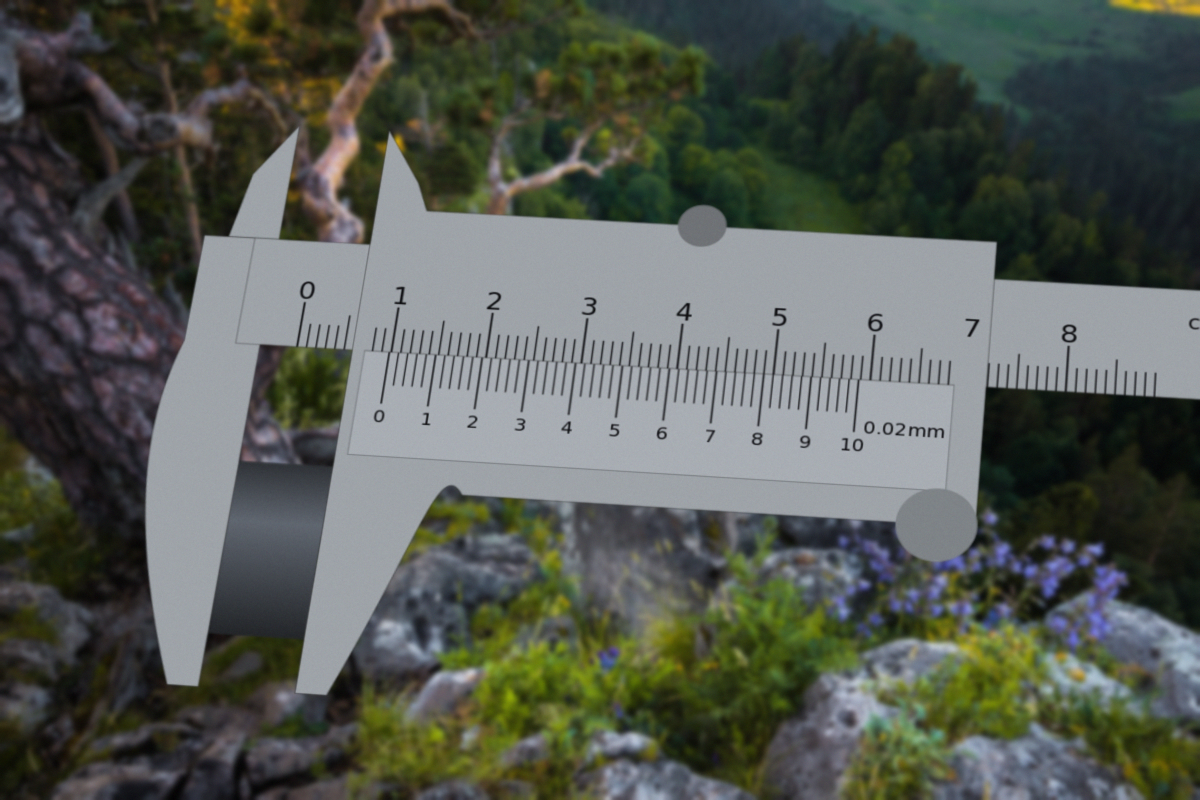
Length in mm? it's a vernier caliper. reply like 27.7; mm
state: 9.8; mm
